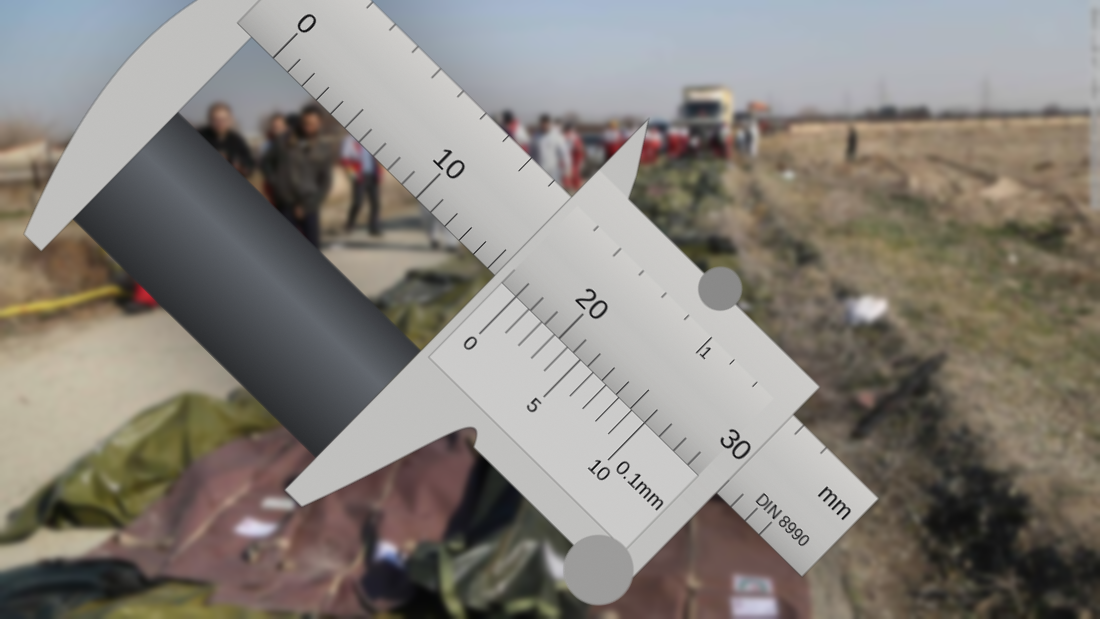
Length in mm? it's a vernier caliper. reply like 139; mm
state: 17.0; mm
